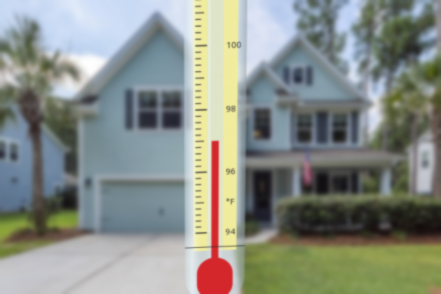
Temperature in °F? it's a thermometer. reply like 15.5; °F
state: 97; °F
